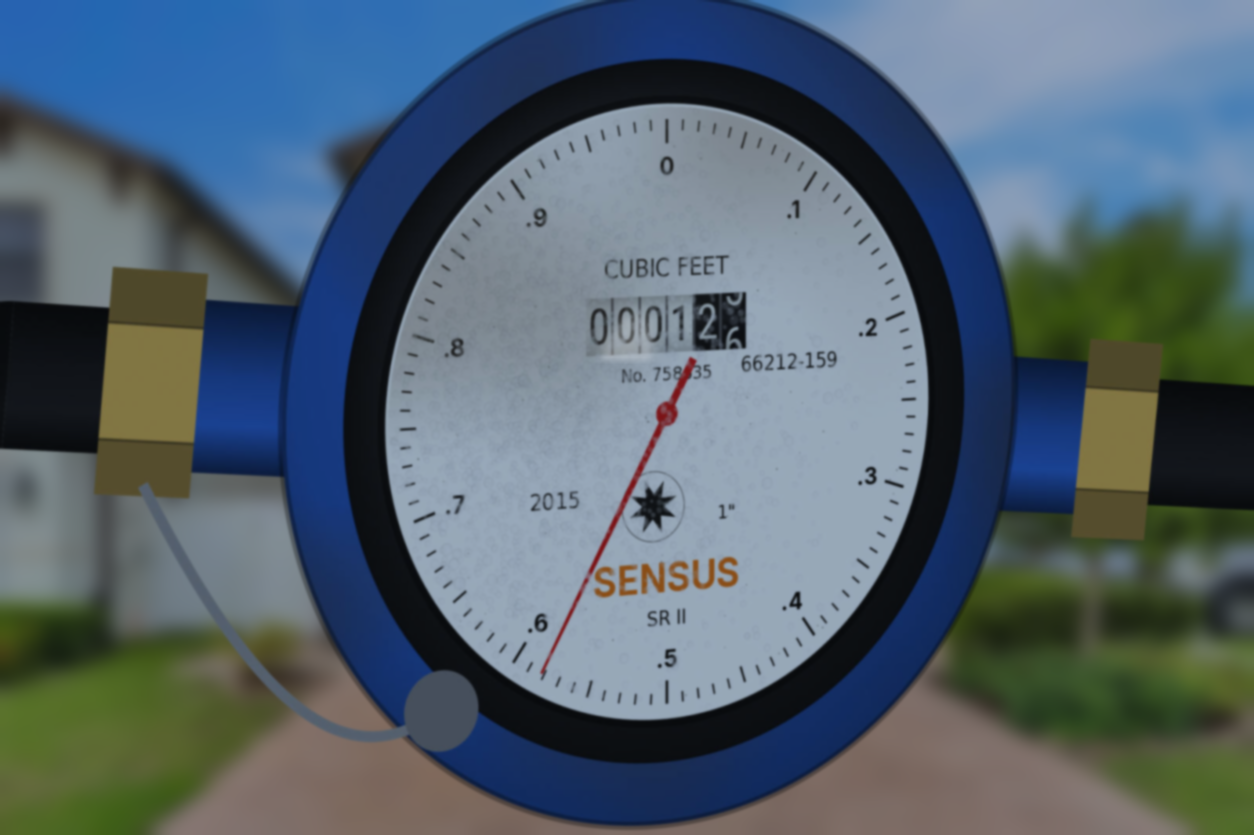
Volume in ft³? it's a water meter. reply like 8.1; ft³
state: 125.58; ft³
